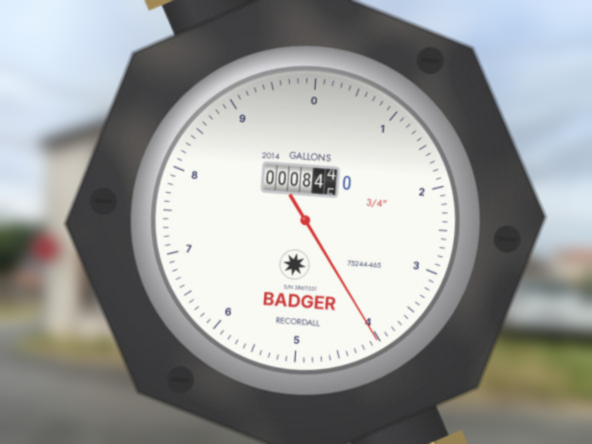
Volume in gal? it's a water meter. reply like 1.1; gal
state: 8444.0; gal
